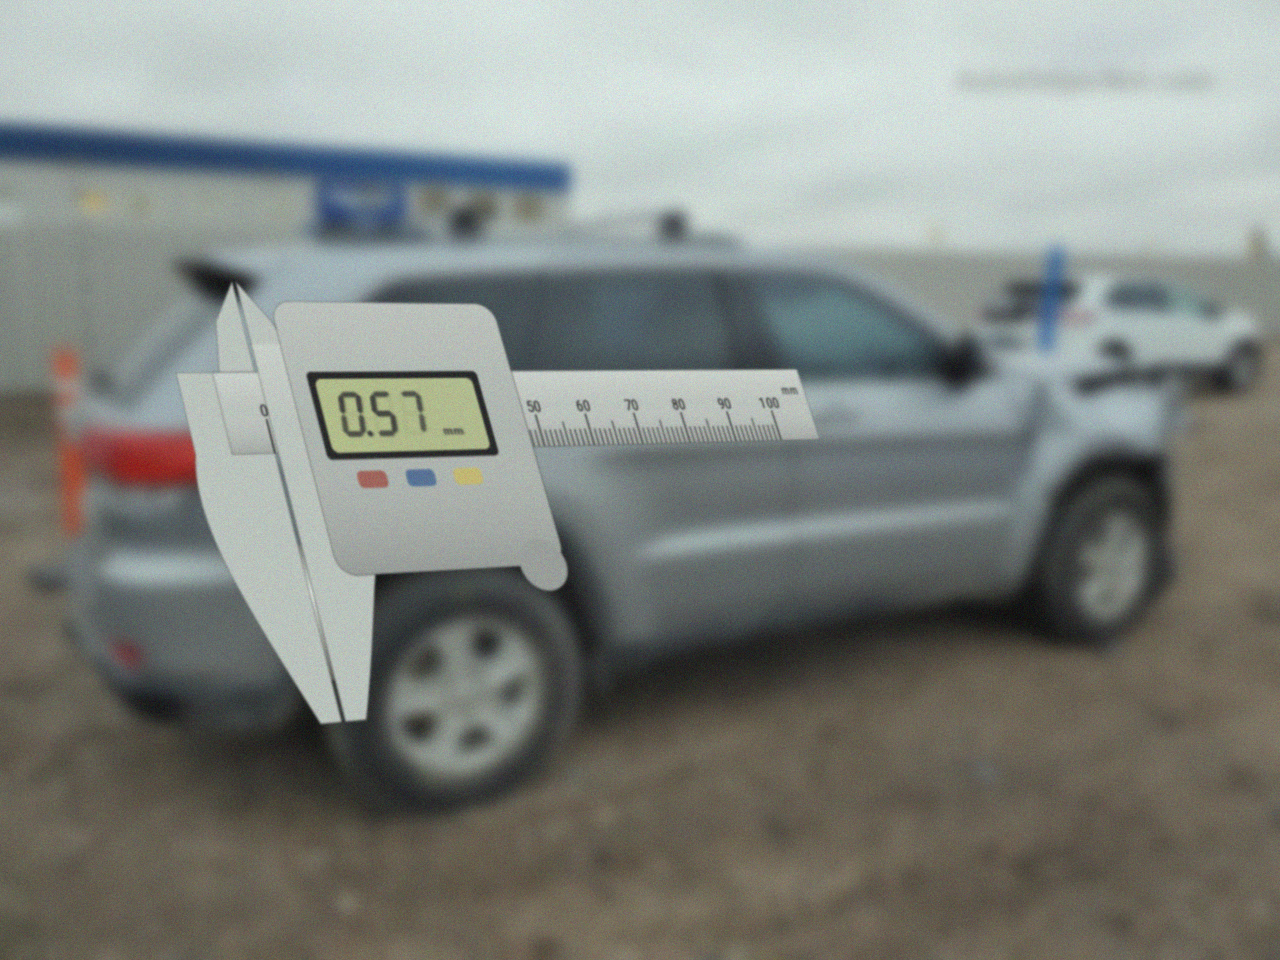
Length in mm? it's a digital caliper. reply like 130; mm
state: 0.57; mm
